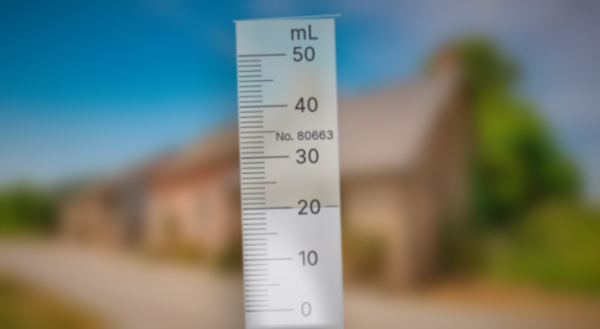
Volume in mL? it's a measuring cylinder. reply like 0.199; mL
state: 20; mL
